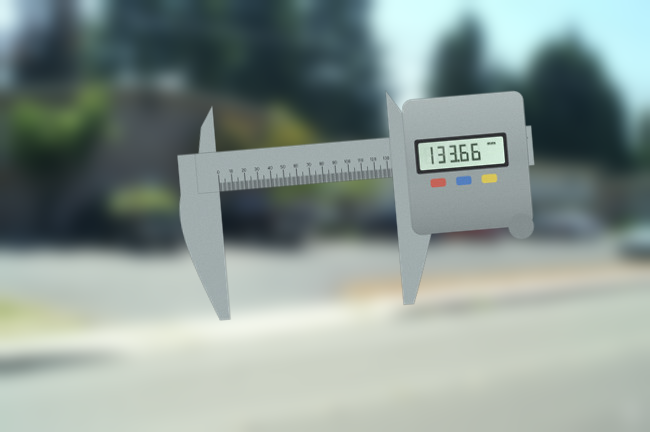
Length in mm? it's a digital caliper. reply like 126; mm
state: 133.66; mm
